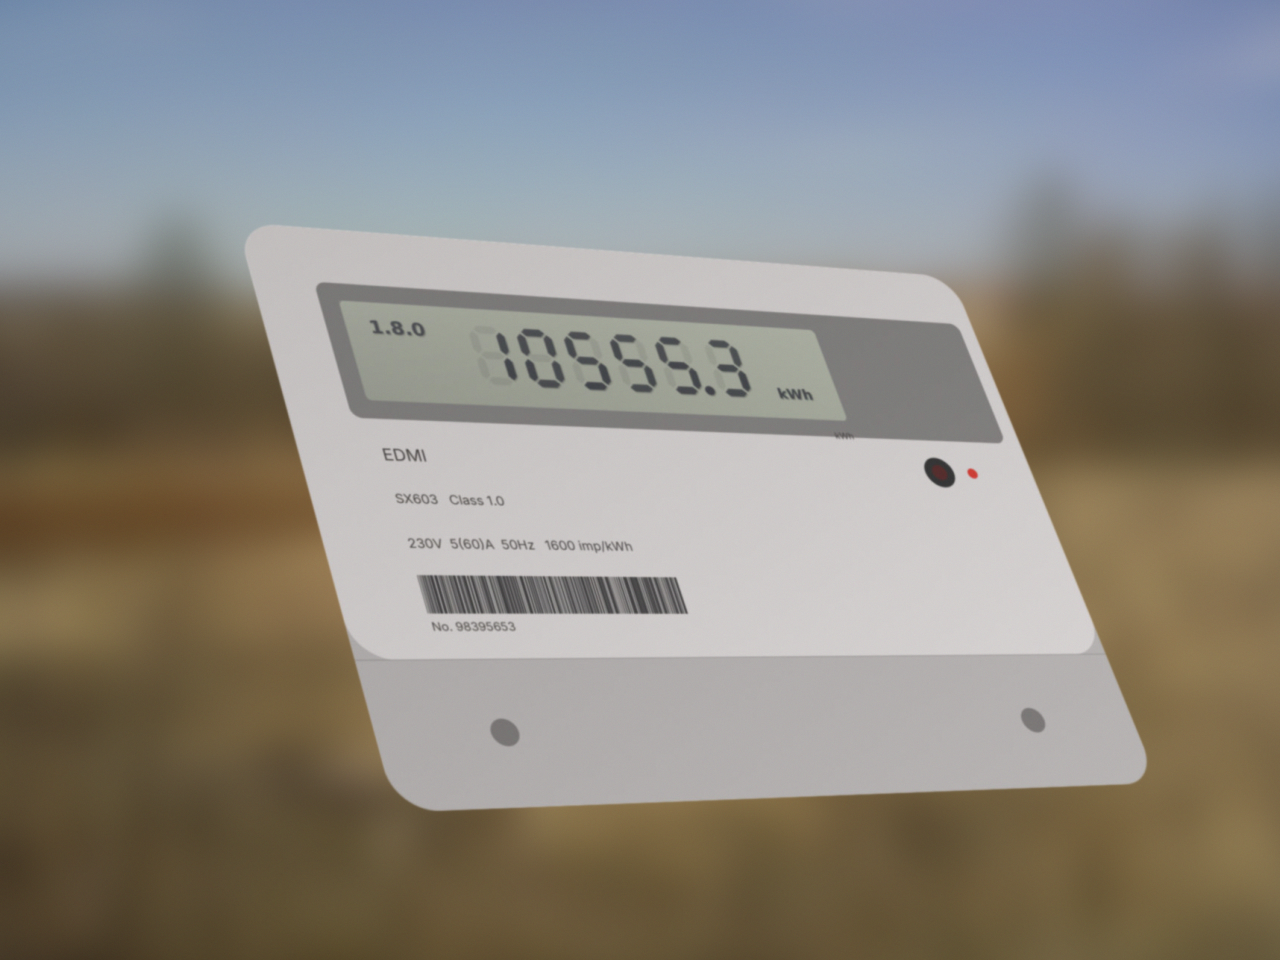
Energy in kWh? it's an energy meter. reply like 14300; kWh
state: 10555.3; kWh
